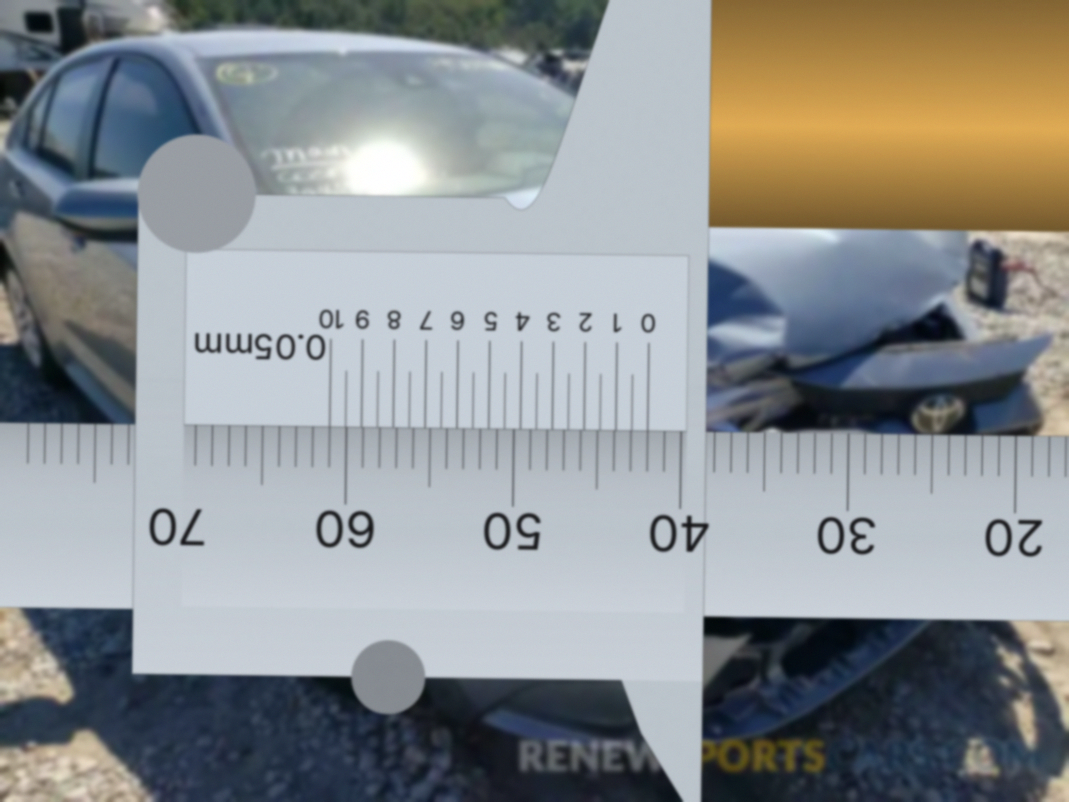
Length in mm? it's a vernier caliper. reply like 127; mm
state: 42.0; mm
